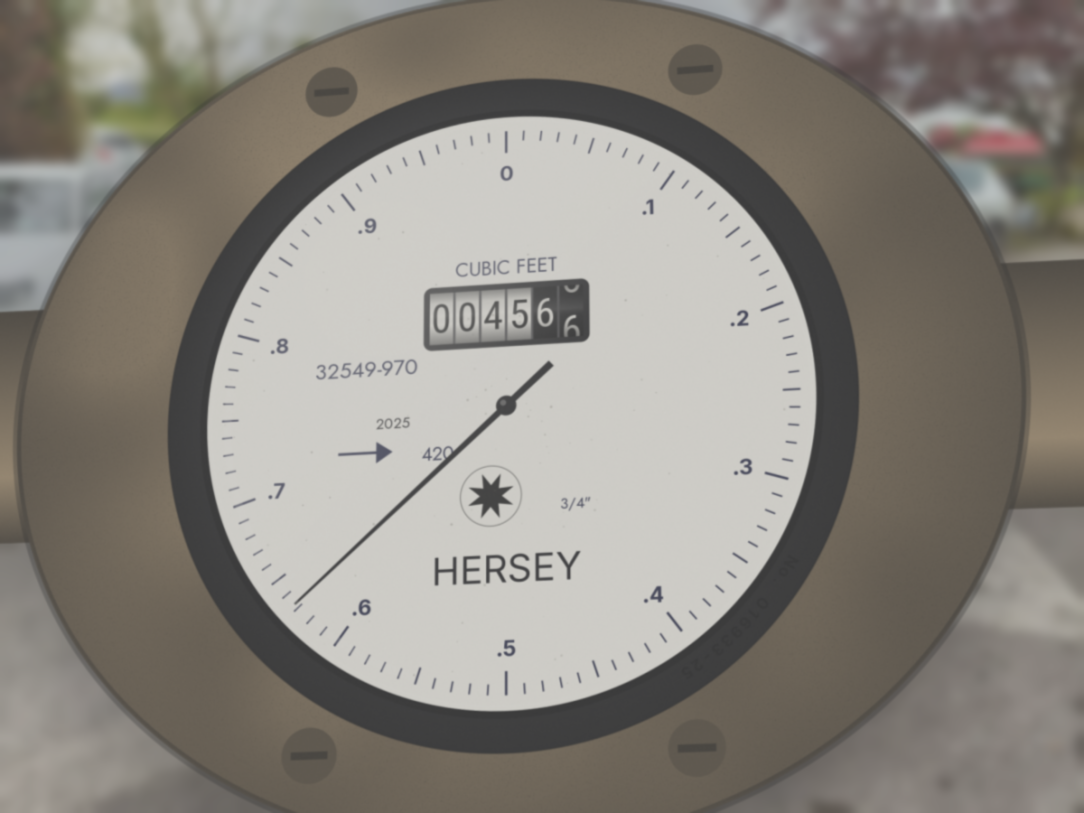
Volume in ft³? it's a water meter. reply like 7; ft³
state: 4565.63; ft³
